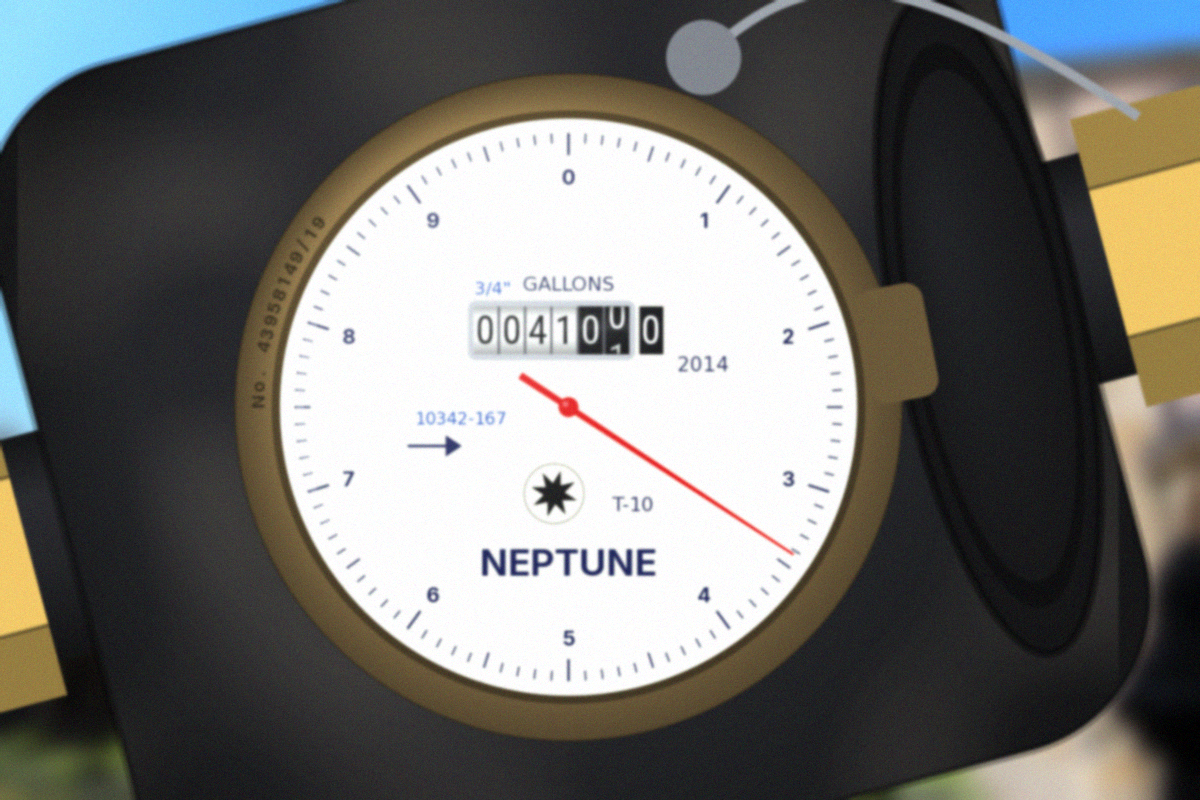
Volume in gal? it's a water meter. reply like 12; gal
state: 41003.4; gal
